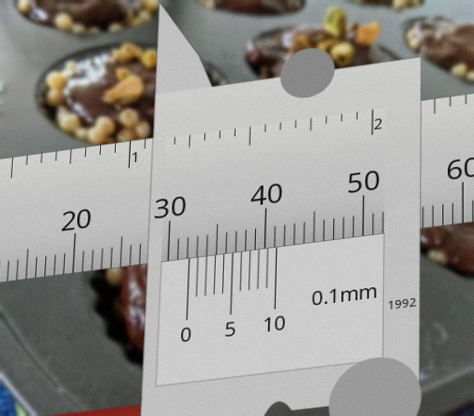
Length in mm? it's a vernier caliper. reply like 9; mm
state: 32.2; mm
